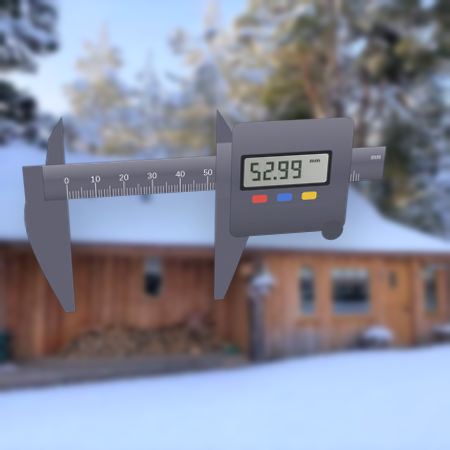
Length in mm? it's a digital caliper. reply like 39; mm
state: 52.99; mm
